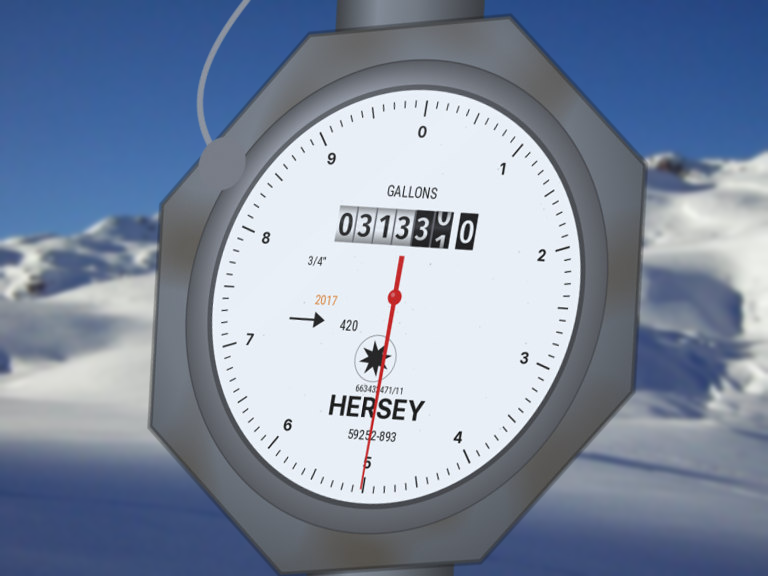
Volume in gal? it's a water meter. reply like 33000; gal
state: 313305.0; gal
